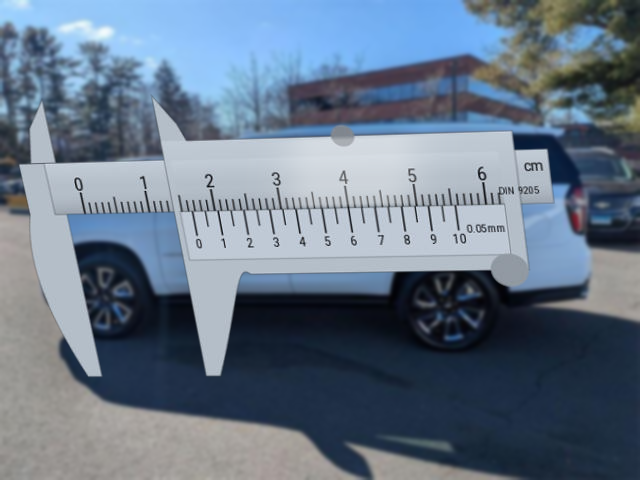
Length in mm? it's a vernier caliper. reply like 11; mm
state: 16.6; mm
